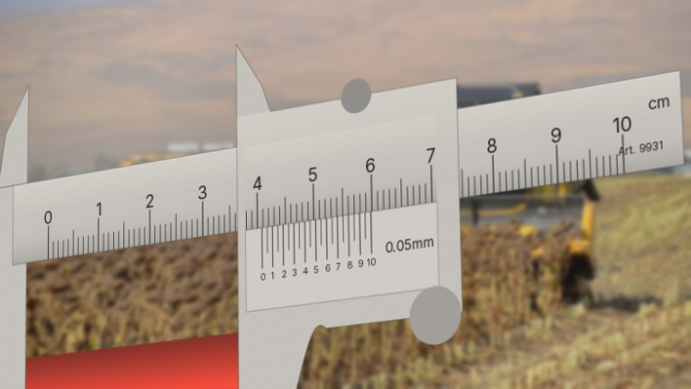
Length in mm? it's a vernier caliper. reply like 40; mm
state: 40.8; mm
